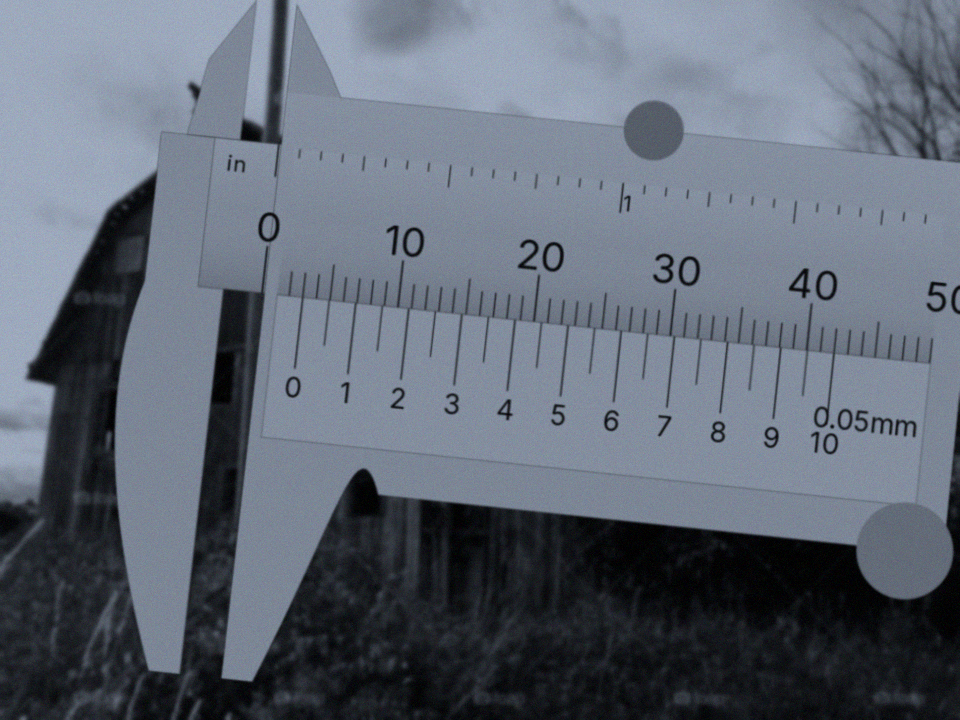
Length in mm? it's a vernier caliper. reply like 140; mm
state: 3.0; mm
